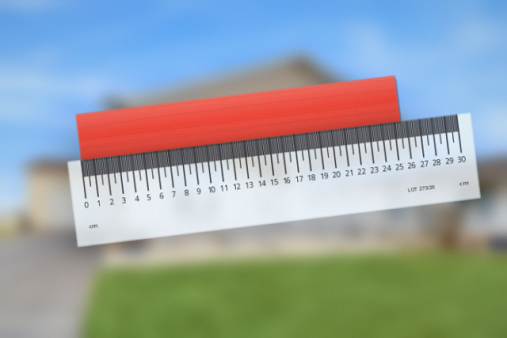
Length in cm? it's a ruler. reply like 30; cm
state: 25.5; cm
